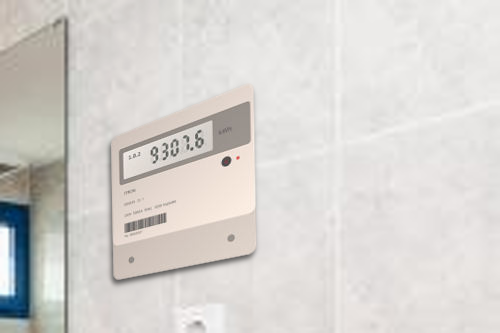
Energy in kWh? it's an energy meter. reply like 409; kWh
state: 9307.6; kWh
